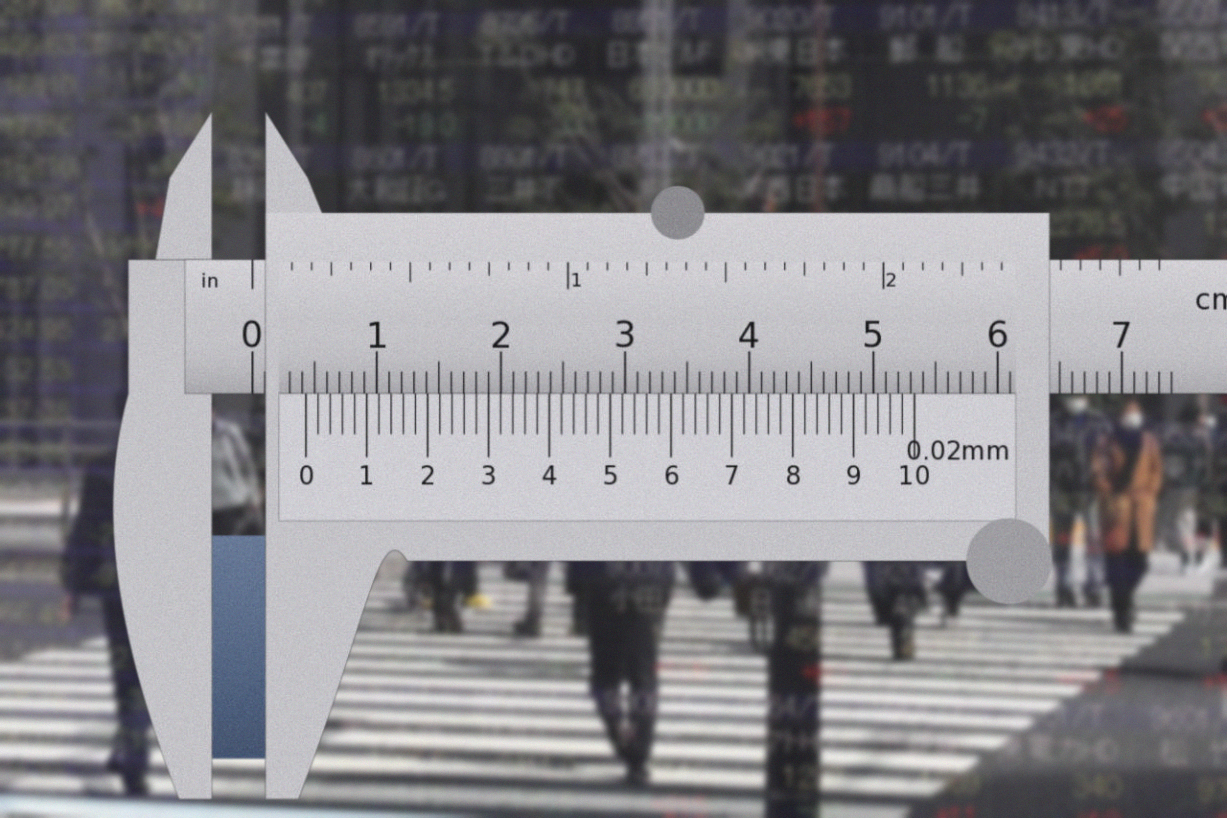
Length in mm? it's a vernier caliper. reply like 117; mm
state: 4.3; mm
